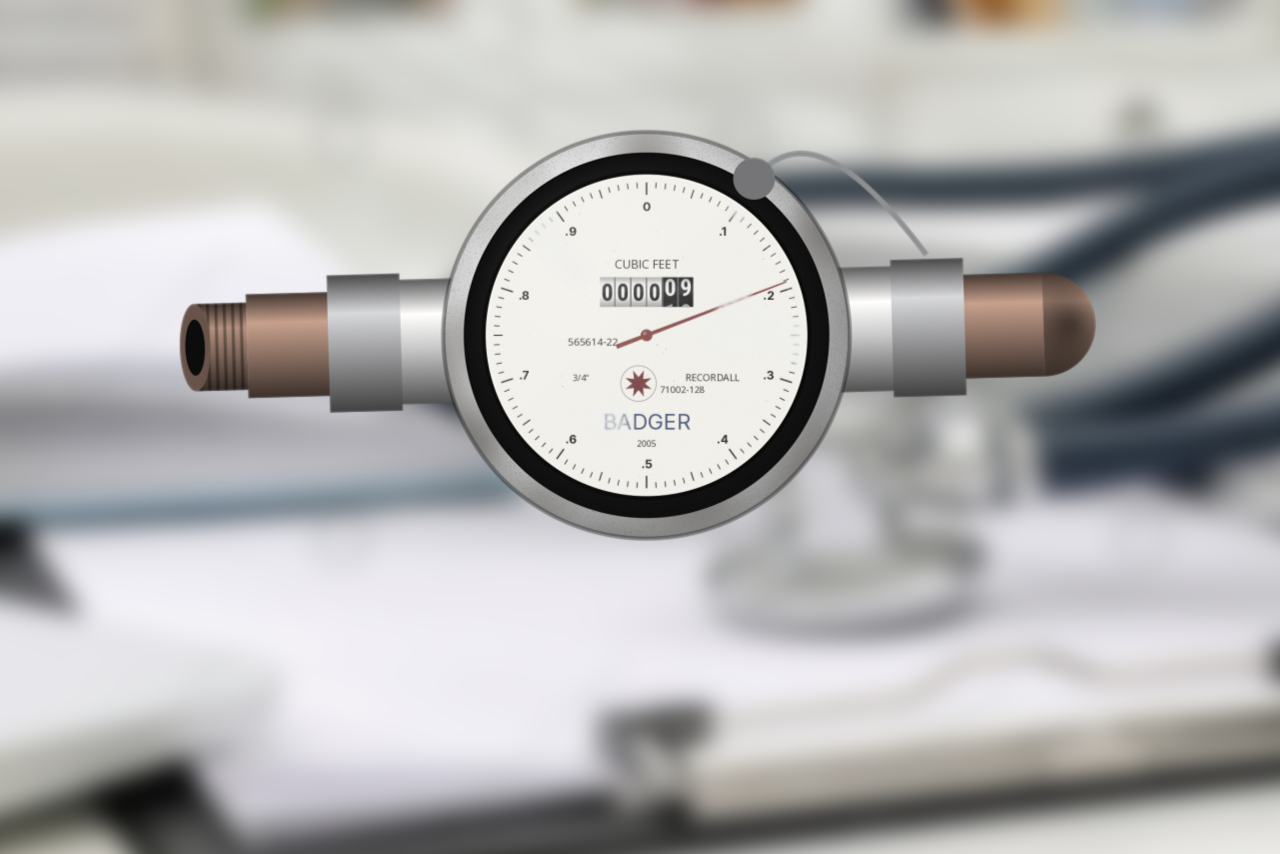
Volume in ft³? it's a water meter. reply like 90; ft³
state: 9.19; ft³
